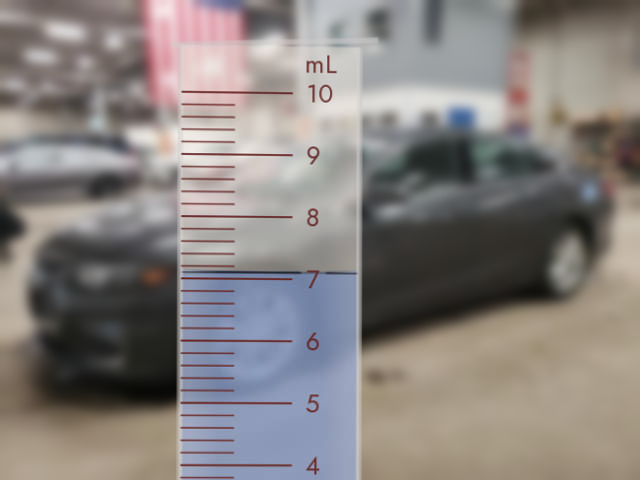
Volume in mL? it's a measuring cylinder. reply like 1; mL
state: 7.1; mL
